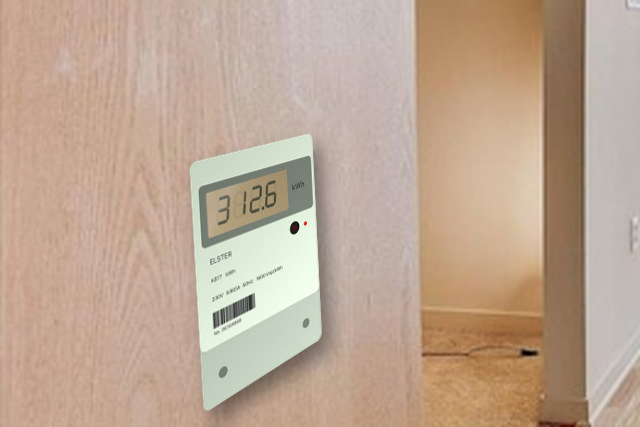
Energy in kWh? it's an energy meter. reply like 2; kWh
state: 312.6; kWh
